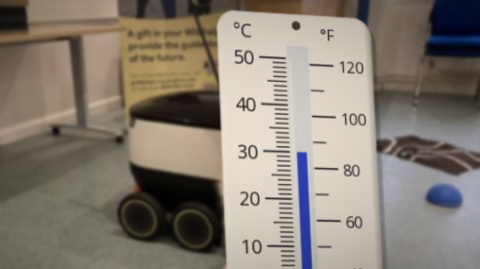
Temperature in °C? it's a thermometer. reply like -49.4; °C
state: 30; °C
